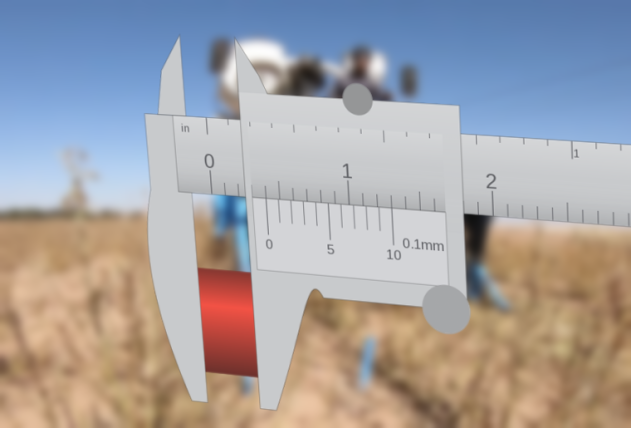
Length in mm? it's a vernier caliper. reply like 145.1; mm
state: 4.0; mm
